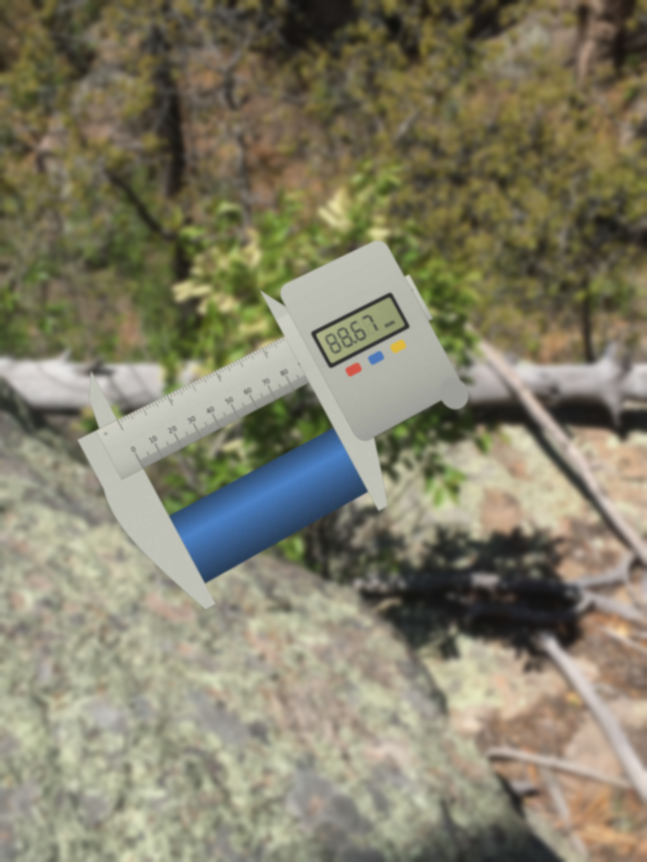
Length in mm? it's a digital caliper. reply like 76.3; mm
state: 88.67; mm
